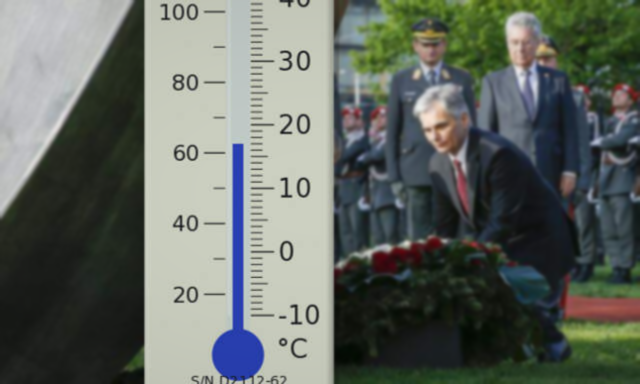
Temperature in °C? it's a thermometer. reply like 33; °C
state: 17; °C
